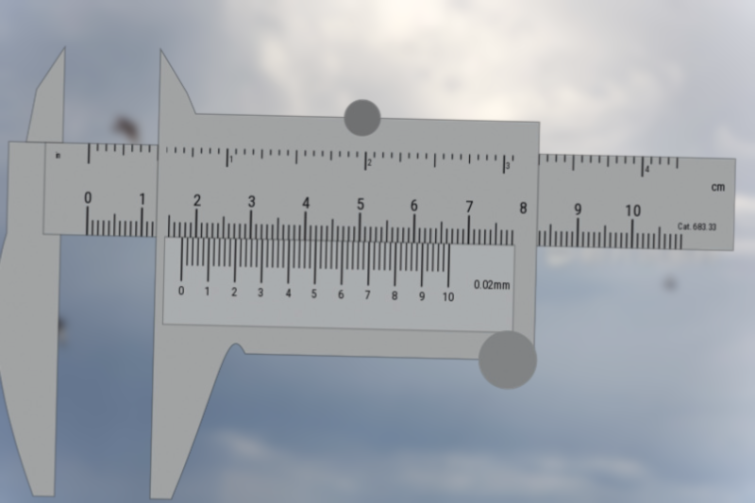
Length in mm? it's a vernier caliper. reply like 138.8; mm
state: 17.5; mm
